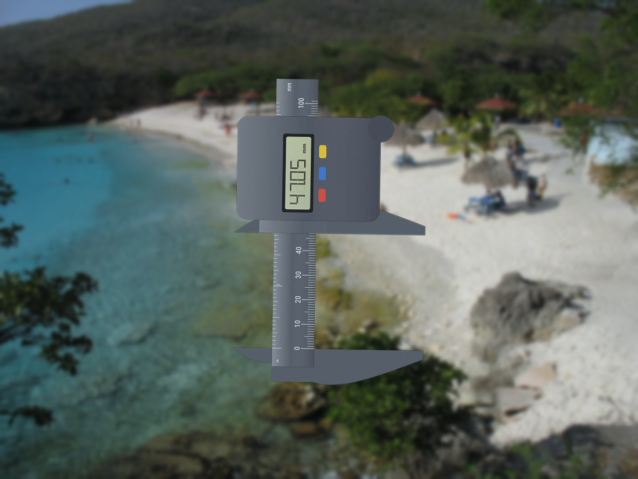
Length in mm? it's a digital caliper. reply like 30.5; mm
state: 47.05; mm
